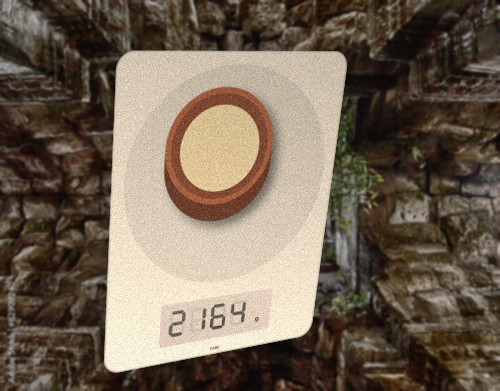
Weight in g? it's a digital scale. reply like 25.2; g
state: 2164; g
